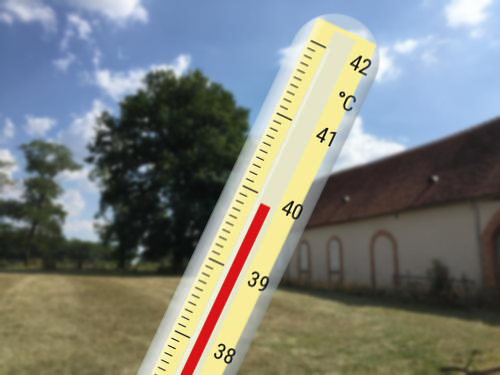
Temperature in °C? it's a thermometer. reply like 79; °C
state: 39.9; °C
